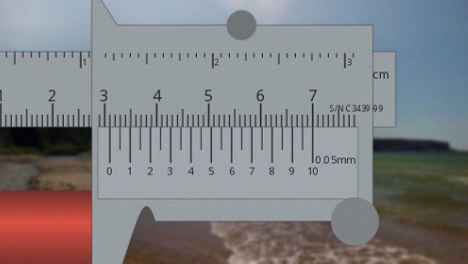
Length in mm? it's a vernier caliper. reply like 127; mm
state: 31.0; mm
